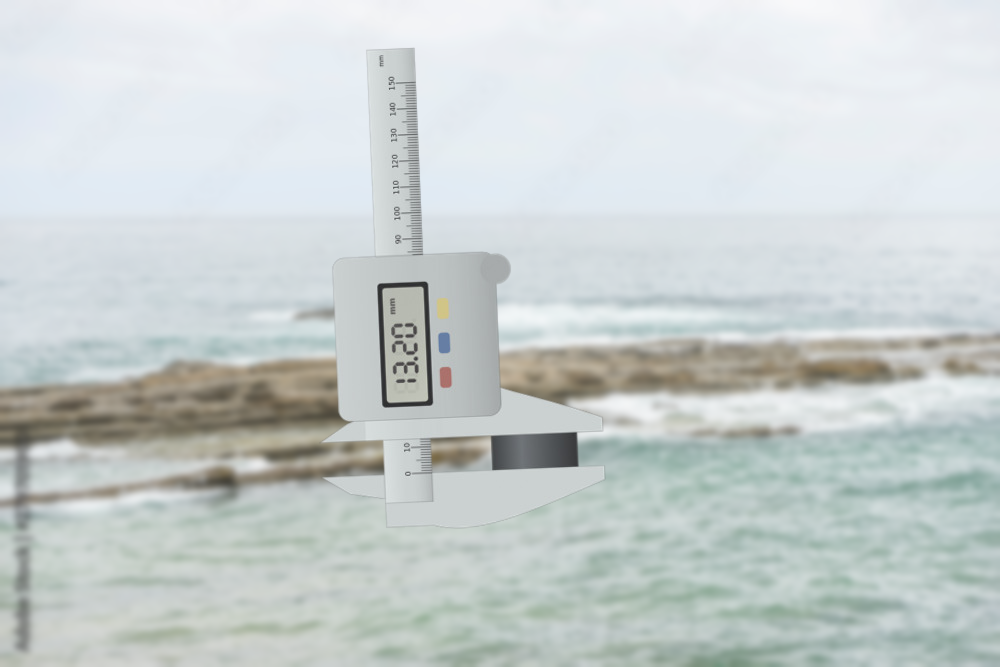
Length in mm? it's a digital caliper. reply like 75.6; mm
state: 13.20; mm
